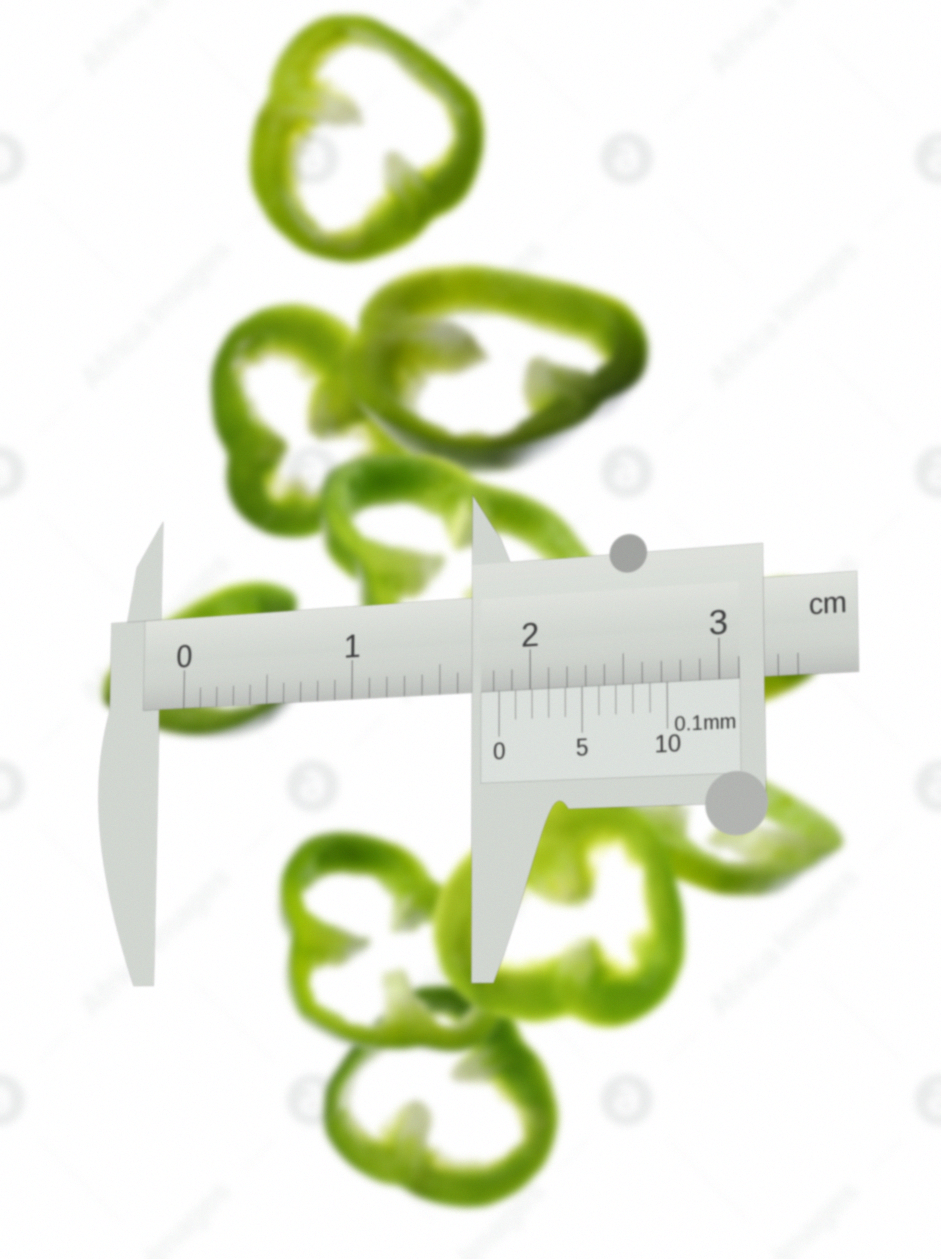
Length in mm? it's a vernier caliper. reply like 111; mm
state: 18.3; mm
